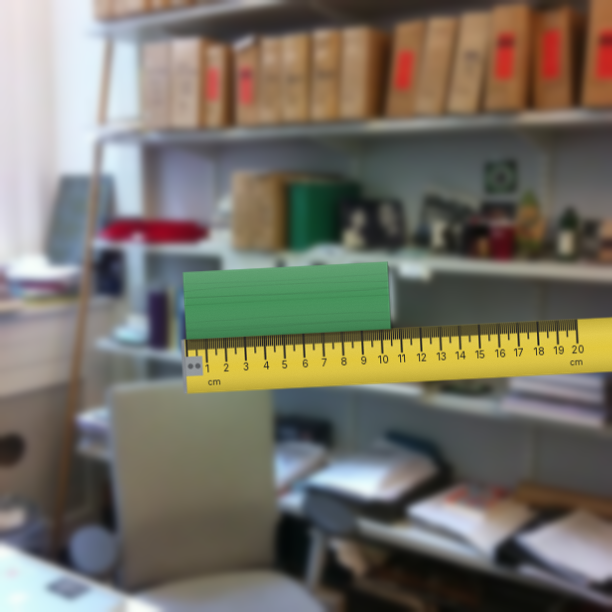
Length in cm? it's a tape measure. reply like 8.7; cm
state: 10.5; cm
